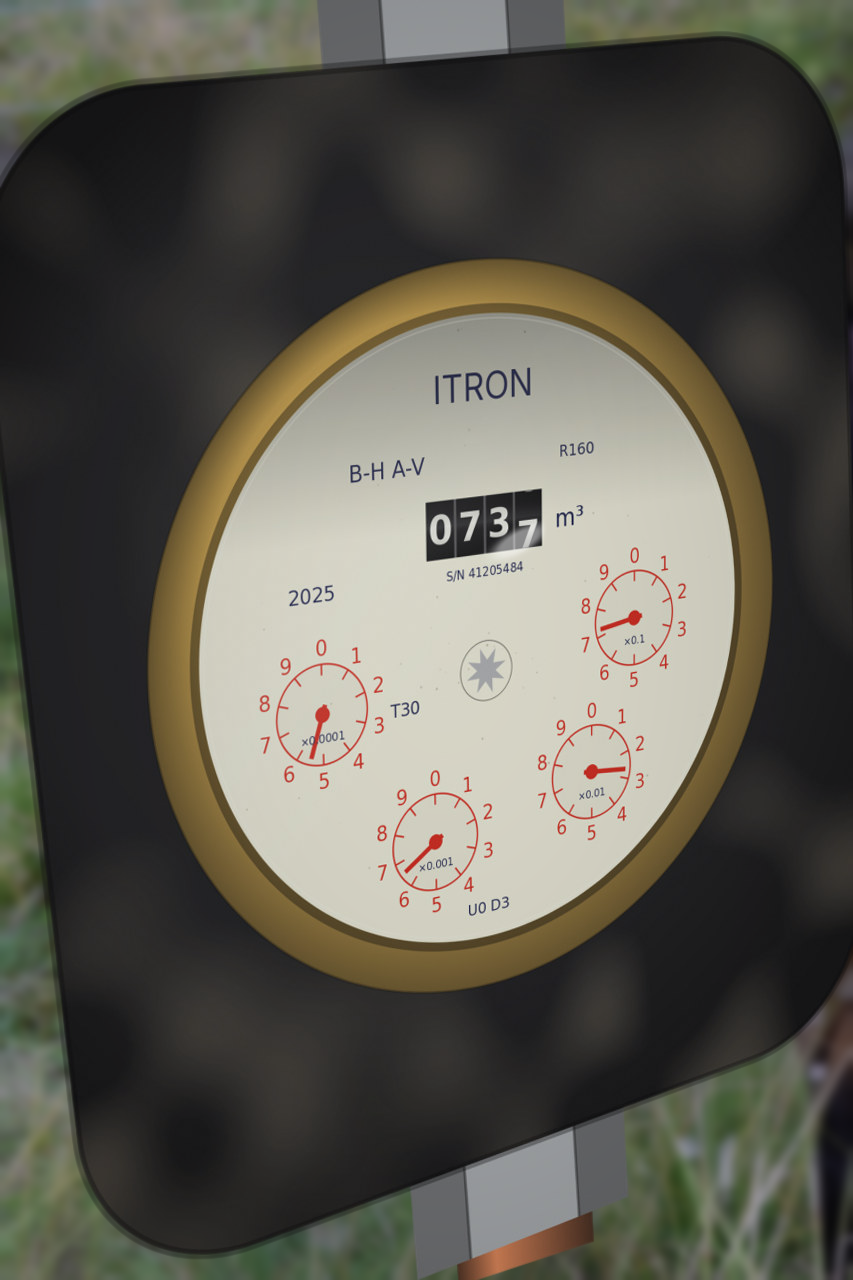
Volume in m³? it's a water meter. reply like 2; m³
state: 736.7265; m³
